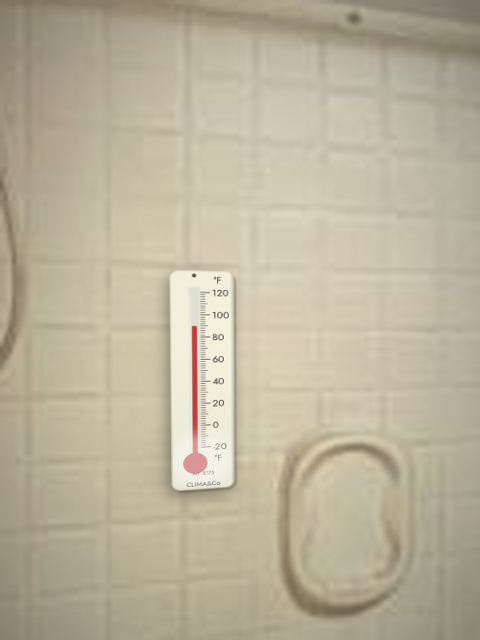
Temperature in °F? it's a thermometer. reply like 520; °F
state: 90; °F
